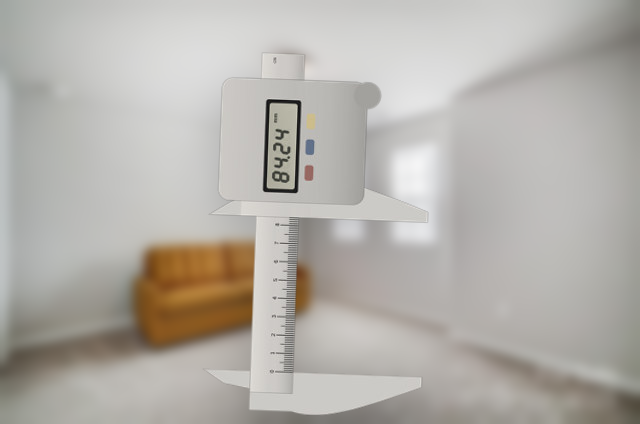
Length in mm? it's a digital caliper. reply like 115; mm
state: 84.24; mm
